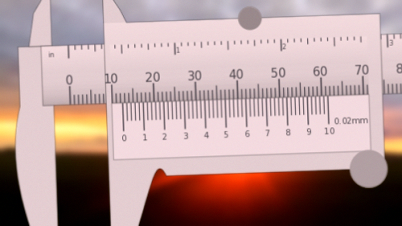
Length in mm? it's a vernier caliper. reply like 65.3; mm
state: 12.5; mm
